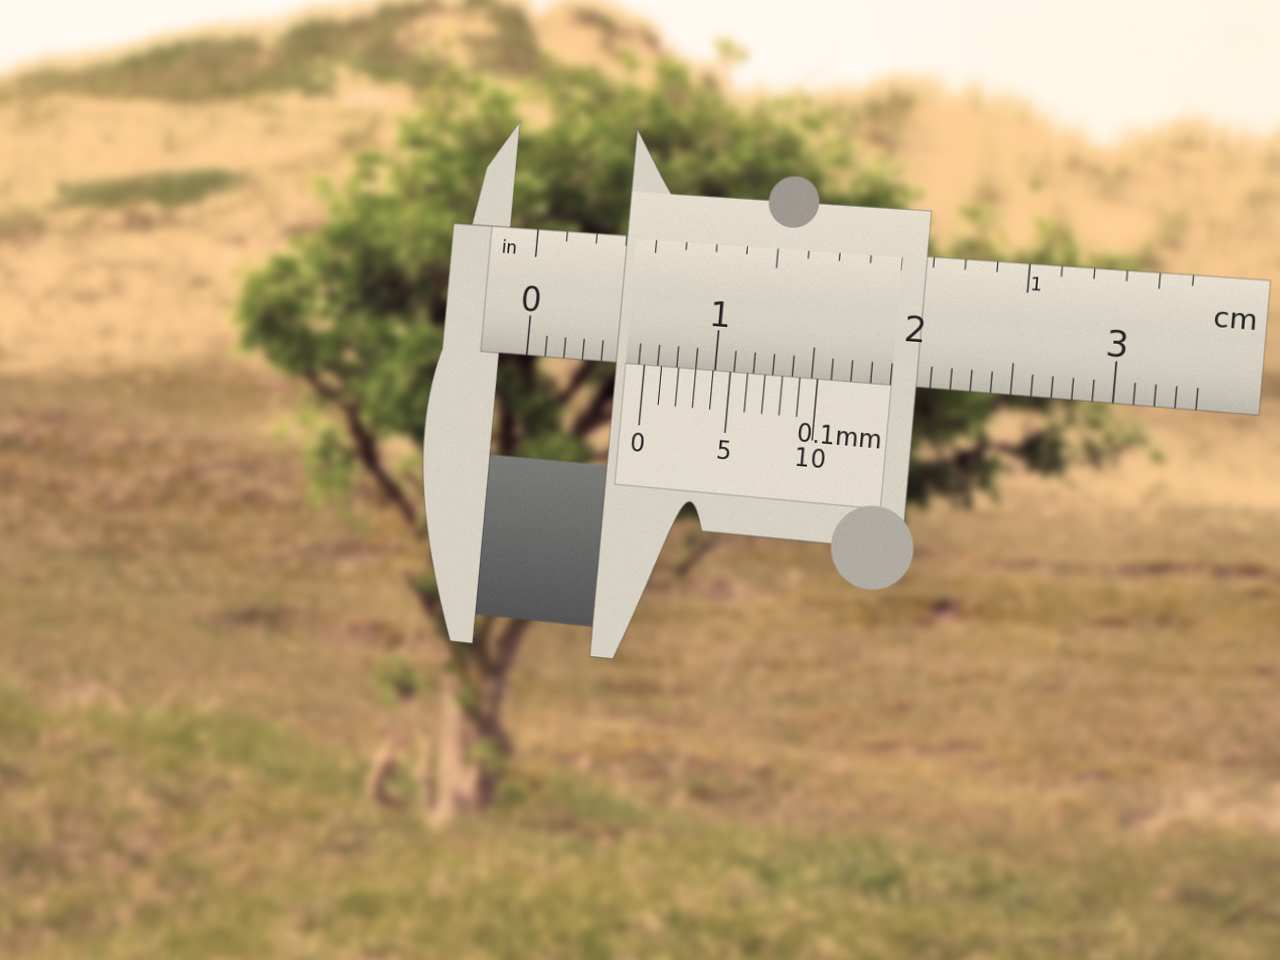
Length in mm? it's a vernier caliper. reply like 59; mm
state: 6.3; mm
